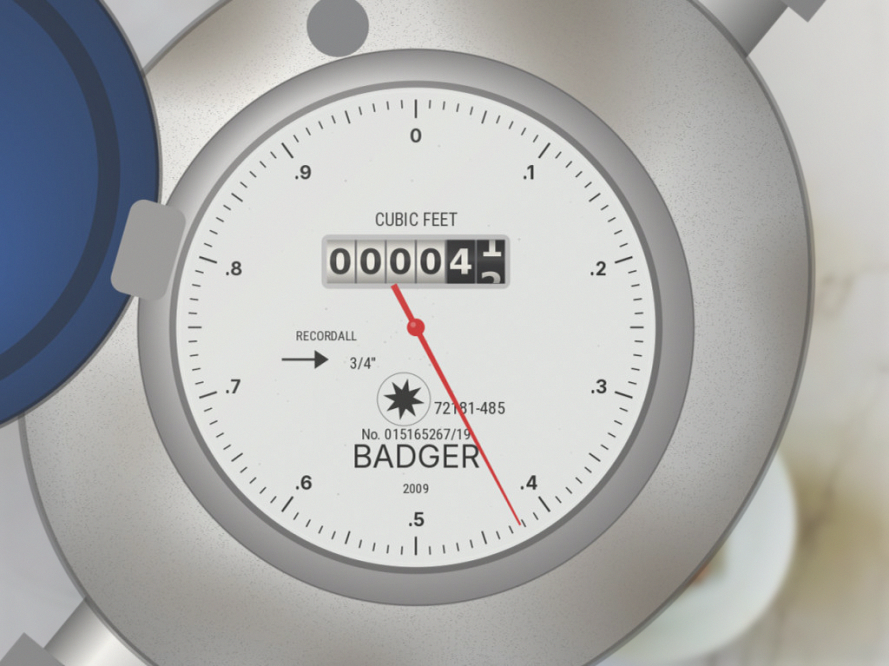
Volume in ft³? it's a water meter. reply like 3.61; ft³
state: 41.42; ft³
